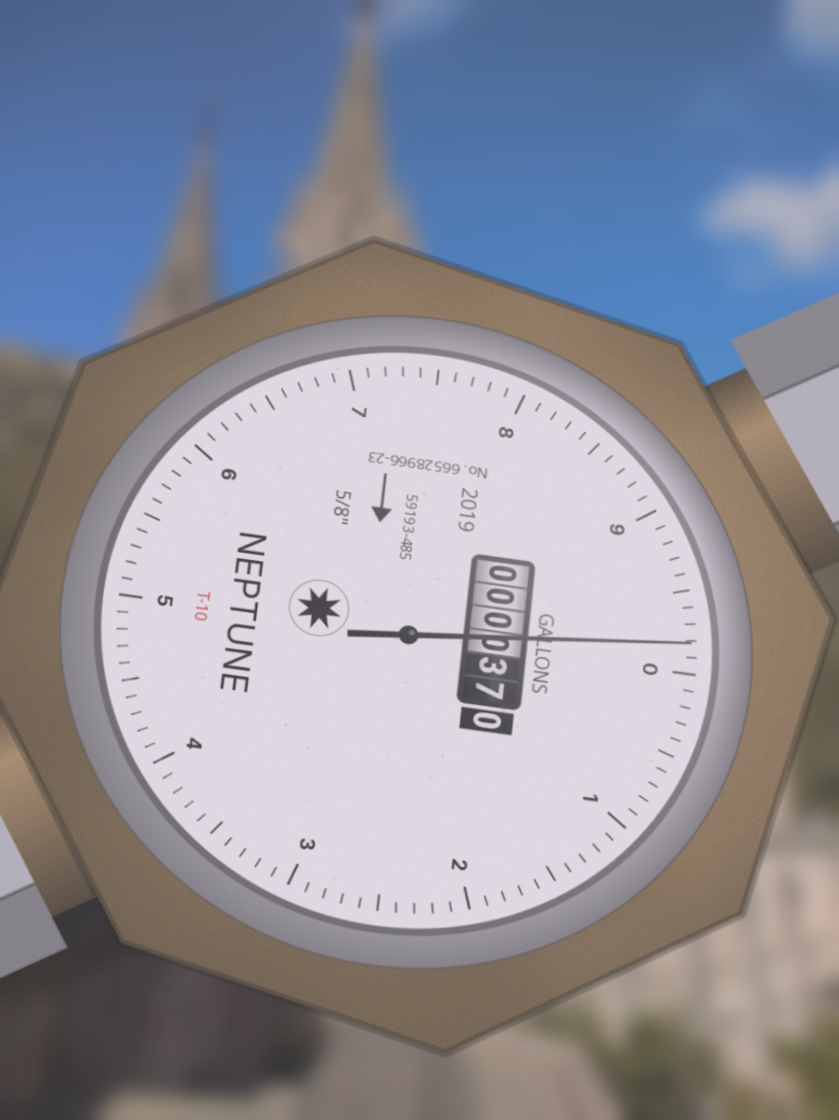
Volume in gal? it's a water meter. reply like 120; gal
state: 369.8; gal
